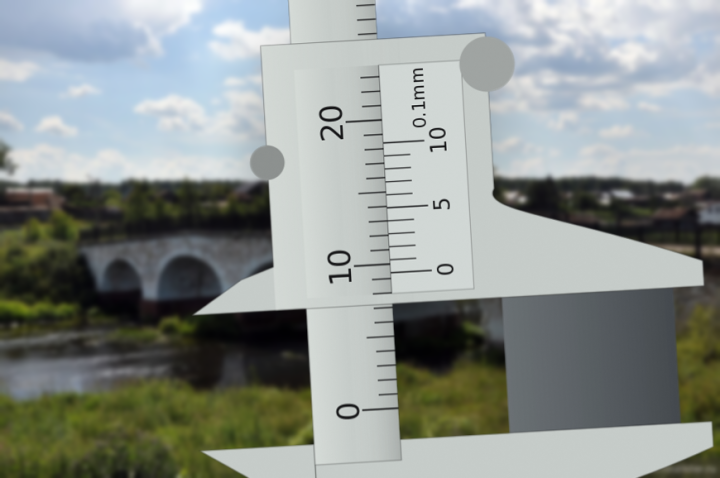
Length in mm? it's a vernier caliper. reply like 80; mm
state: 9.4; mm
